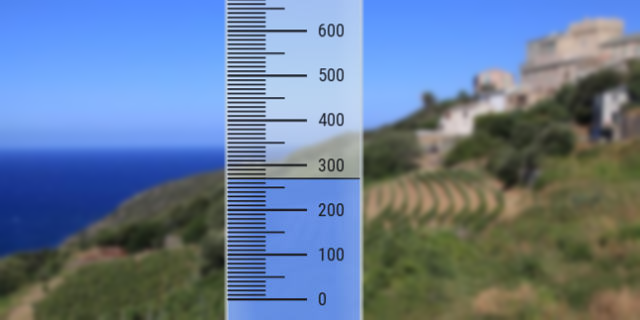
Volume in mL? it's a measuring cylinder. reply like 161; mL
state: 270; mL
